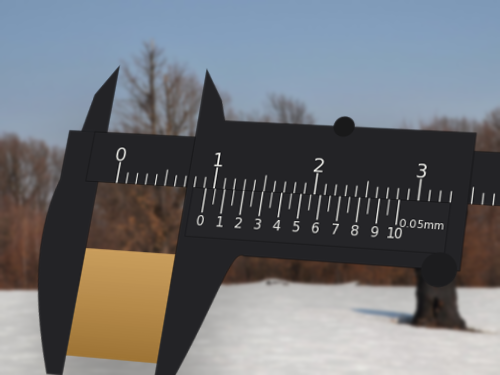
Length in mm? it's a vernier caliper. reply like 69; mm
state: 9.2; mm
